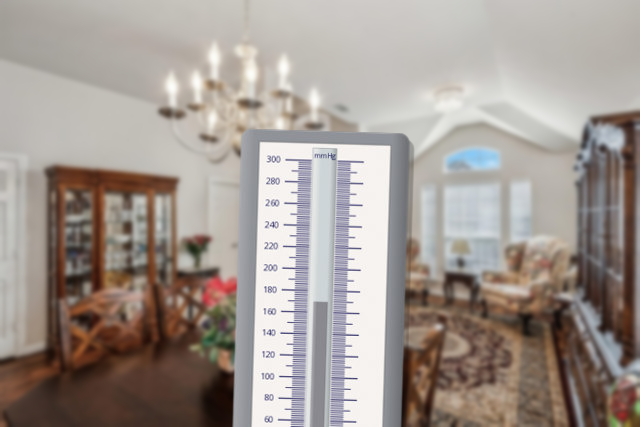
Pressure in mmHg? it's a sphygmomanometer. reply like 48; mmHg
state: 170; mmHg
